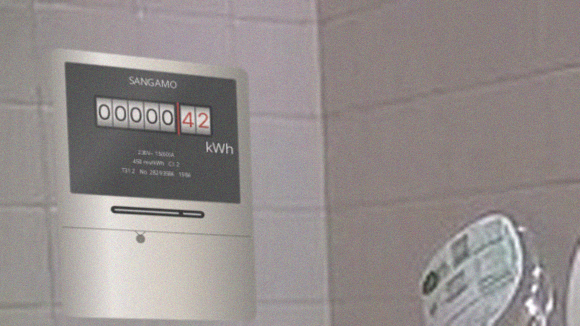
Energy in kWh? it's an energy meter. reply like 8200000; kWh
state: 0.42; kWh
